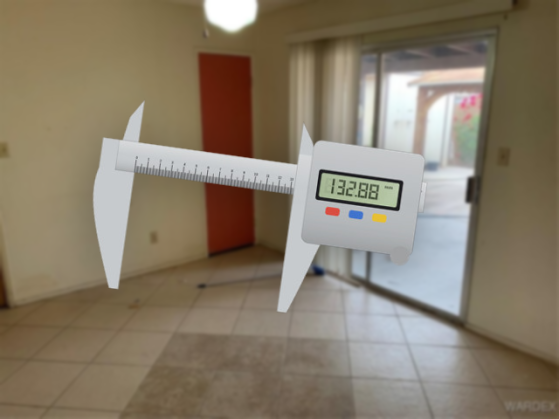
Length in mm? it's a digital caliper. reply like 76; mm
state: 132.88; mm
